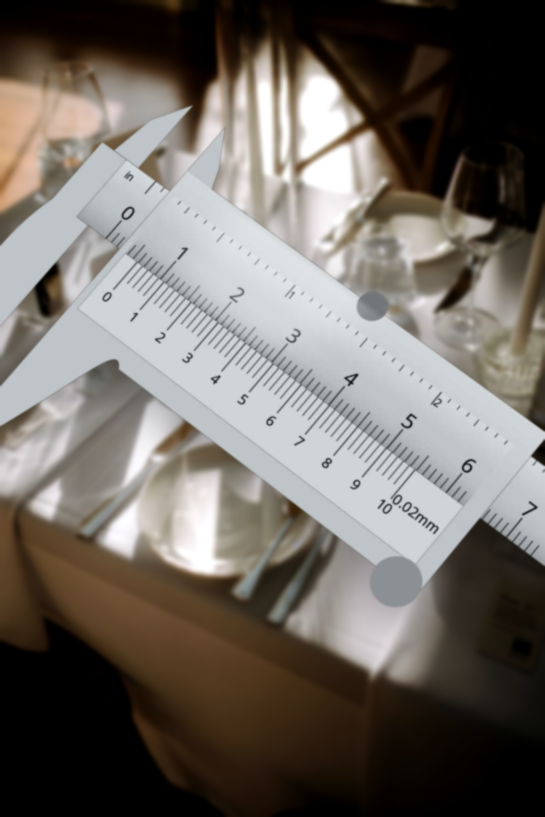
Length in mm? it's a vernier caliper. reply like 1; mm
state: 5.8; mm
